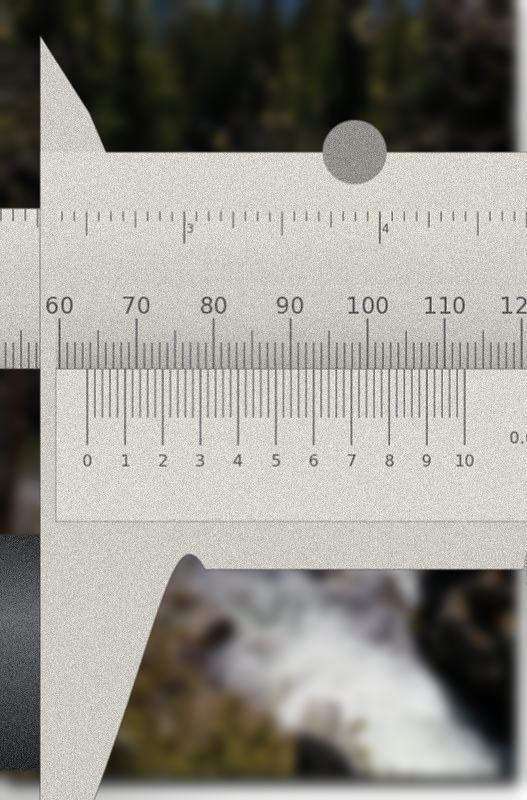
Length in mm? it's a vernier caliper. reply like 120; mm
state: 63.6; mm
